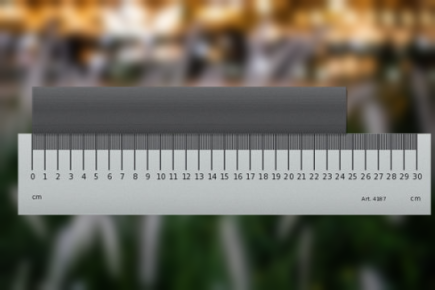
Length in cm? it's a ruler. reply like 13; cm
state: 24.5; cm
